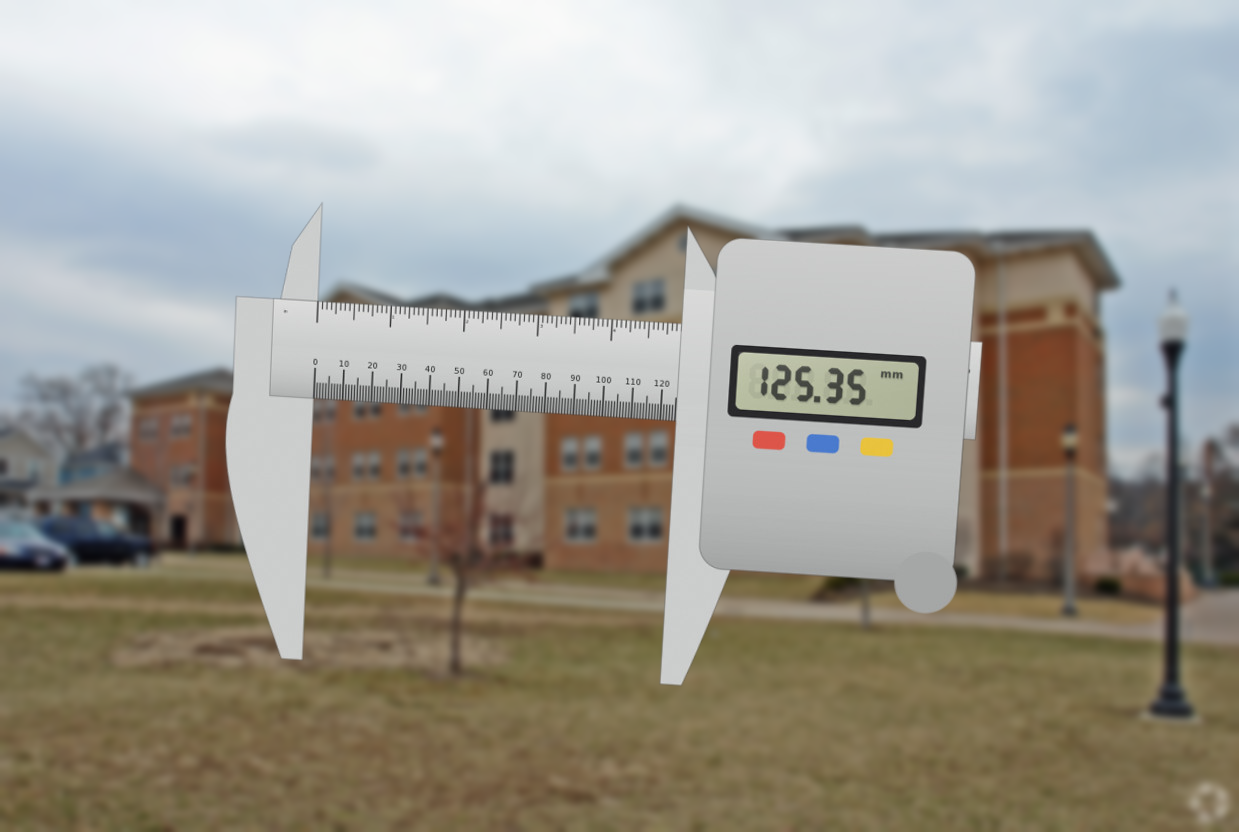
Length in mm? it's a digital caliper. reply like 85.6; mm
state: 125.35; mm
